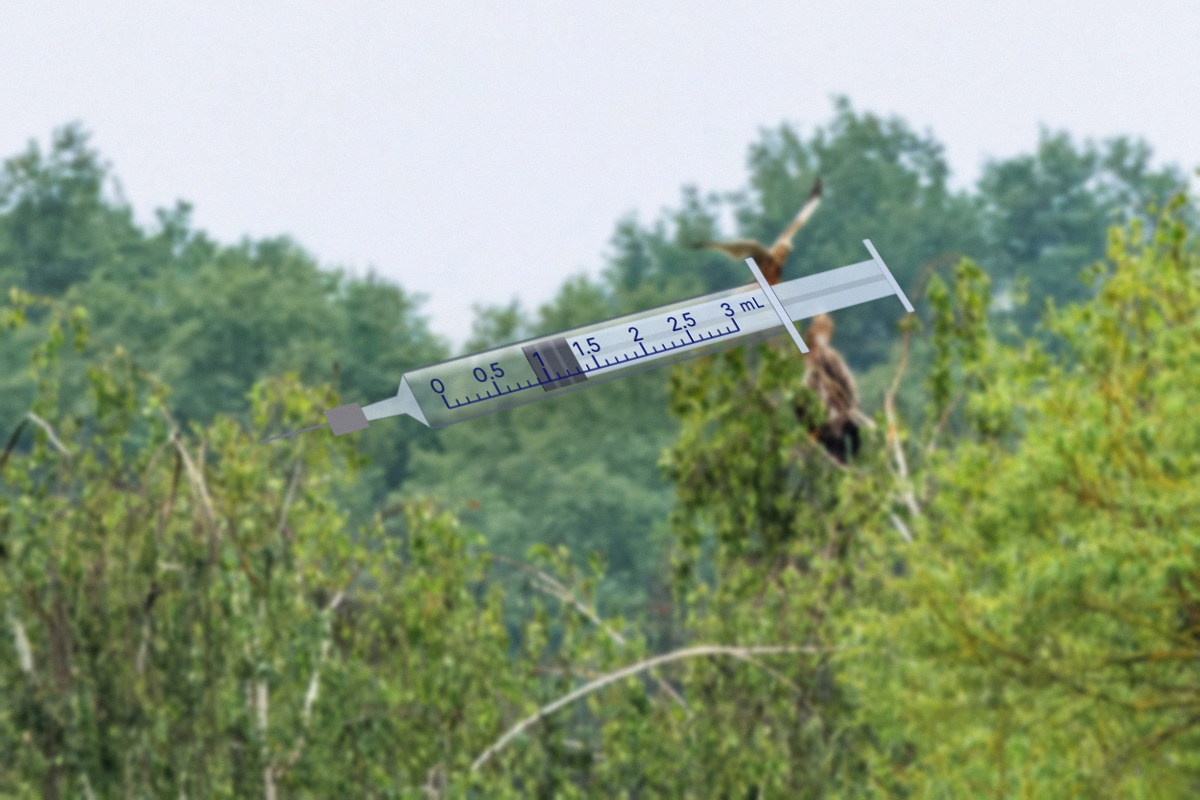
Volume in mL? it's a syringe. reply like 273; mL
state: 0.9; mL
